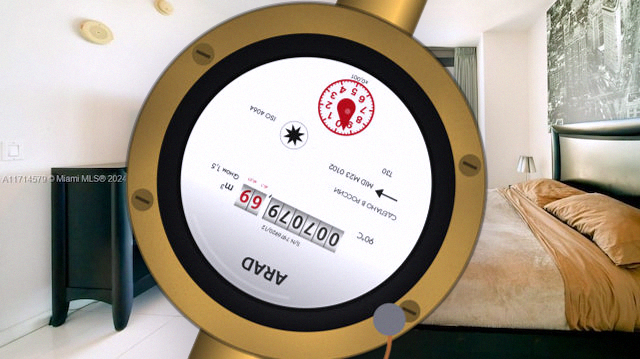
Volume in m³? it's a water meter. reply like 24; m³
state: 7079.689; m³
